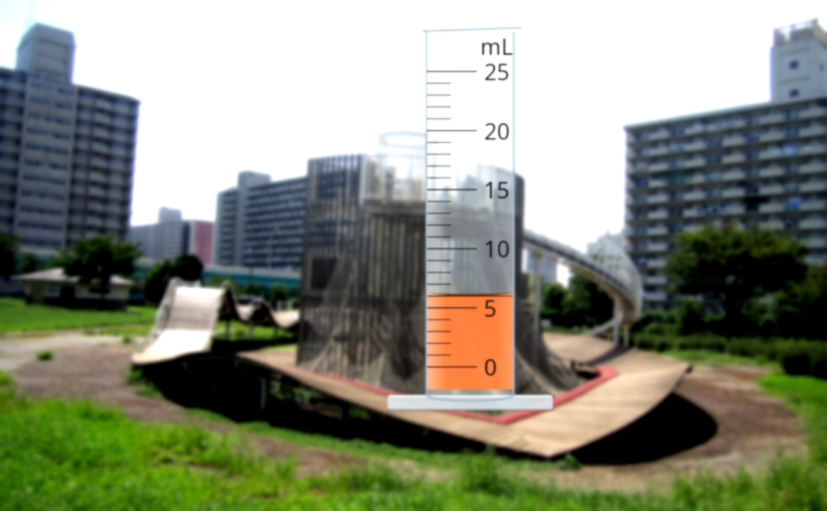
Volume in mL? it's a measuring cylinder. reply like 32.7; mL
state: 6; mL
